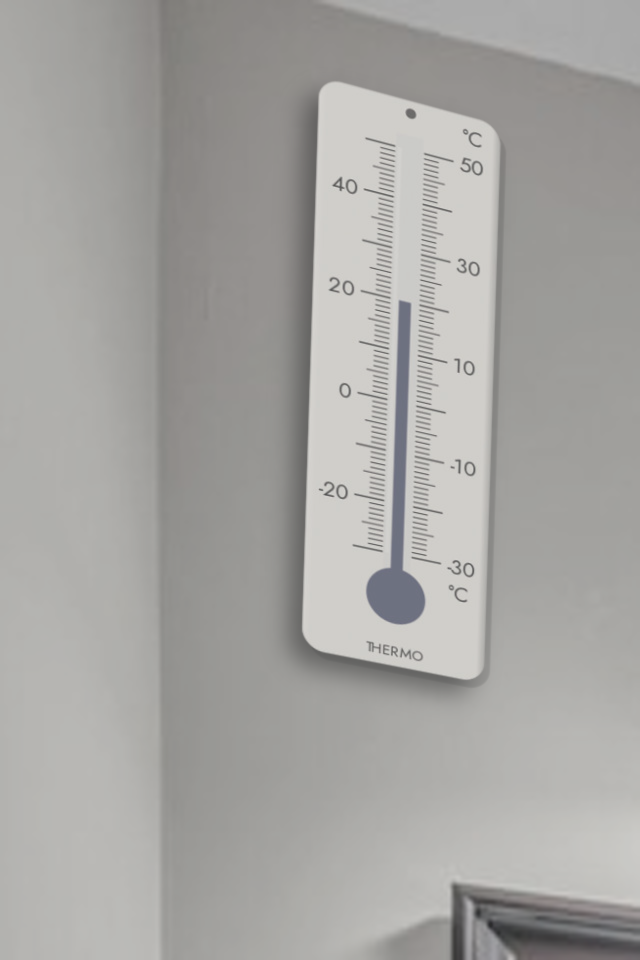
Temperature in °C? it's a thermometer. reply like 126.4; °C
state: 20; °C
